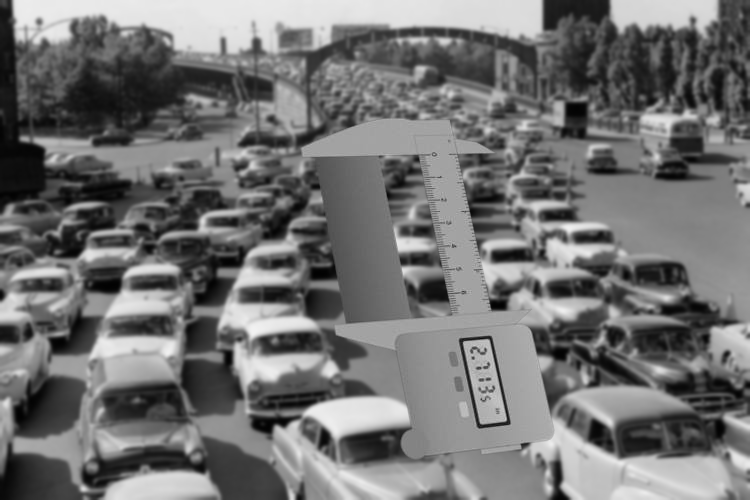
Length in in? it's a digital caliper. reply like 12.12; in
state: 2.7135; in
